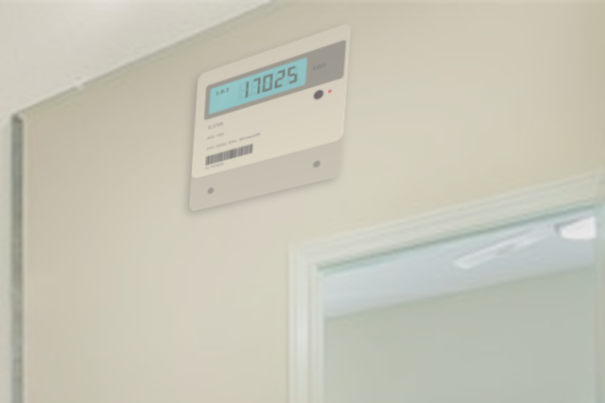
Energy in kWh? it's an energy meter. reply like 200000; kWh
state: 17025; kWh
